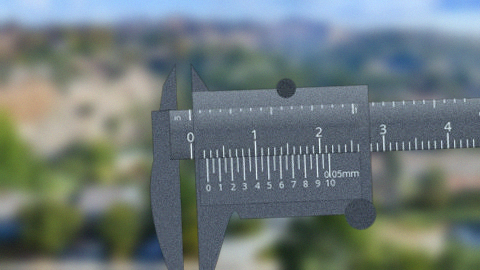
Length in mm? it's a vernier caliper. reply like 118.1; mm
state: 2.4; mm
